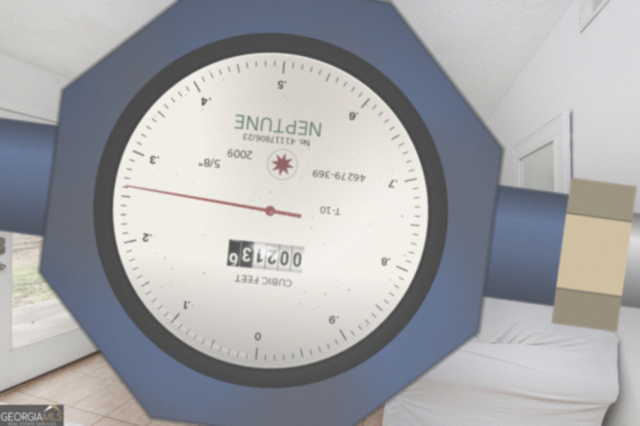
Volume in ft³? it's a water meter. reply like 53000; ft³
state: 2136.26; ft³
